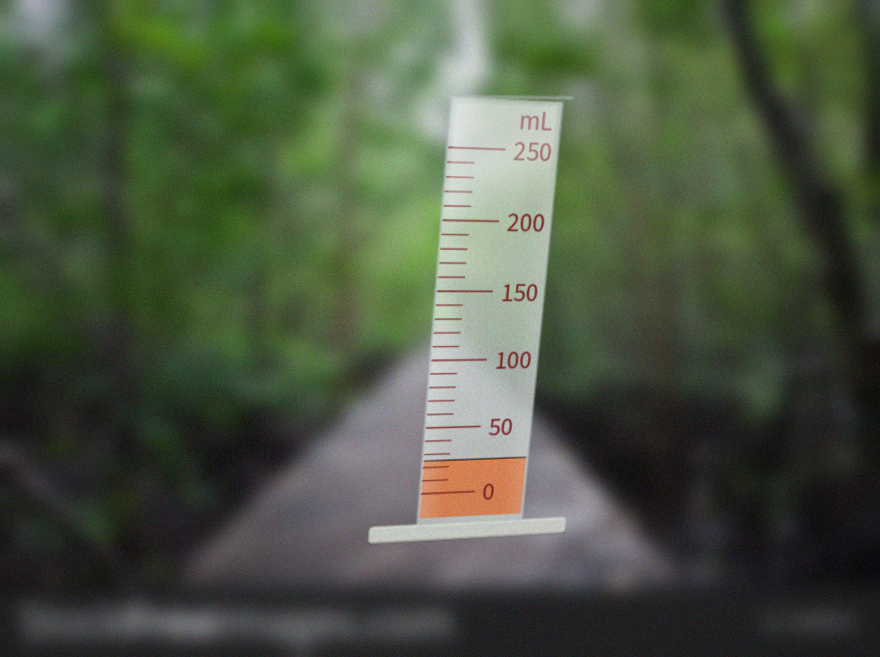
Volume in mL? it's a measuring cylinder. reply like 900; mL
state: 25; mL
